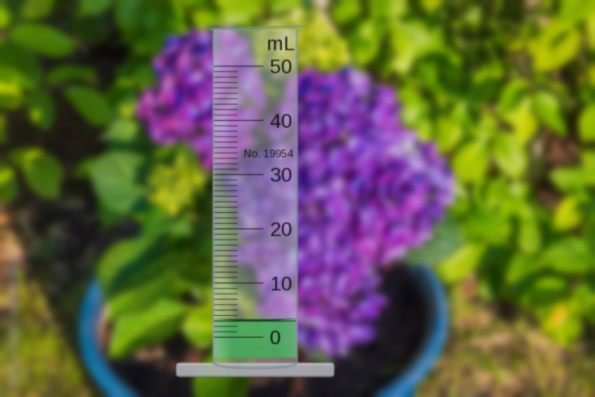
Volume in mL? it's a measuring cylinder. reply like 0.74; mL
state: 3; mL
